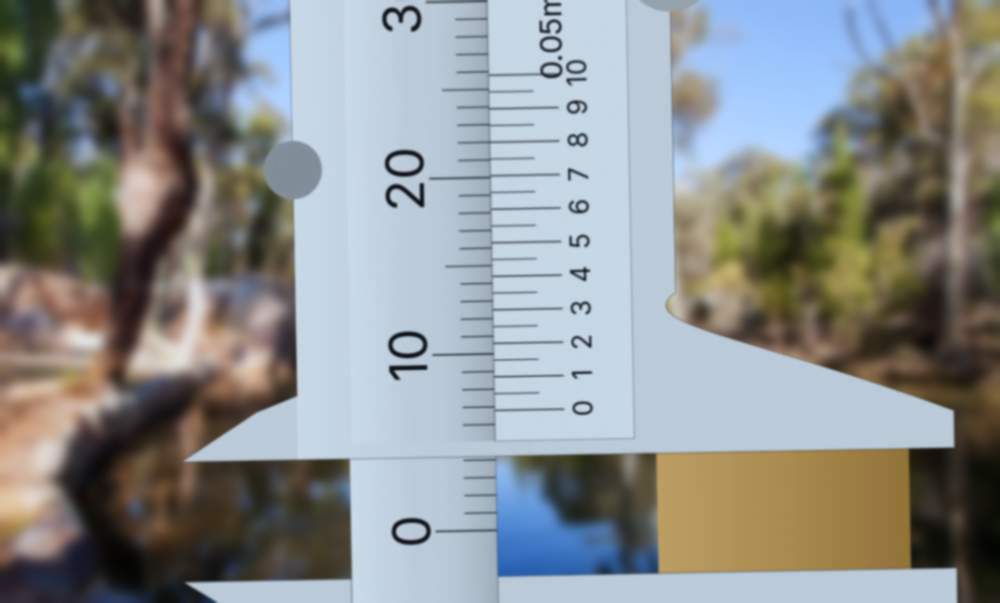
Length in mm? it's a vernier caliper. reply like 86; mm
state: 6.8; mm
